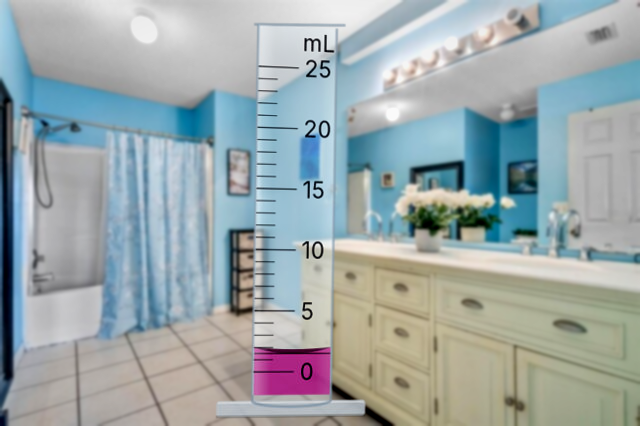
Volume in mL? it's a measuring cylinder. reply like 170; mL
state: 1.5; mL
